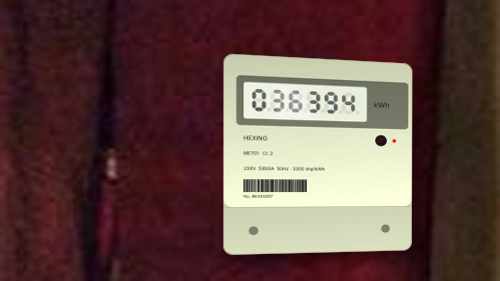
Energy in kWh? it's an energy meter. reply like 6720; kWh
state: 36394; kWh
